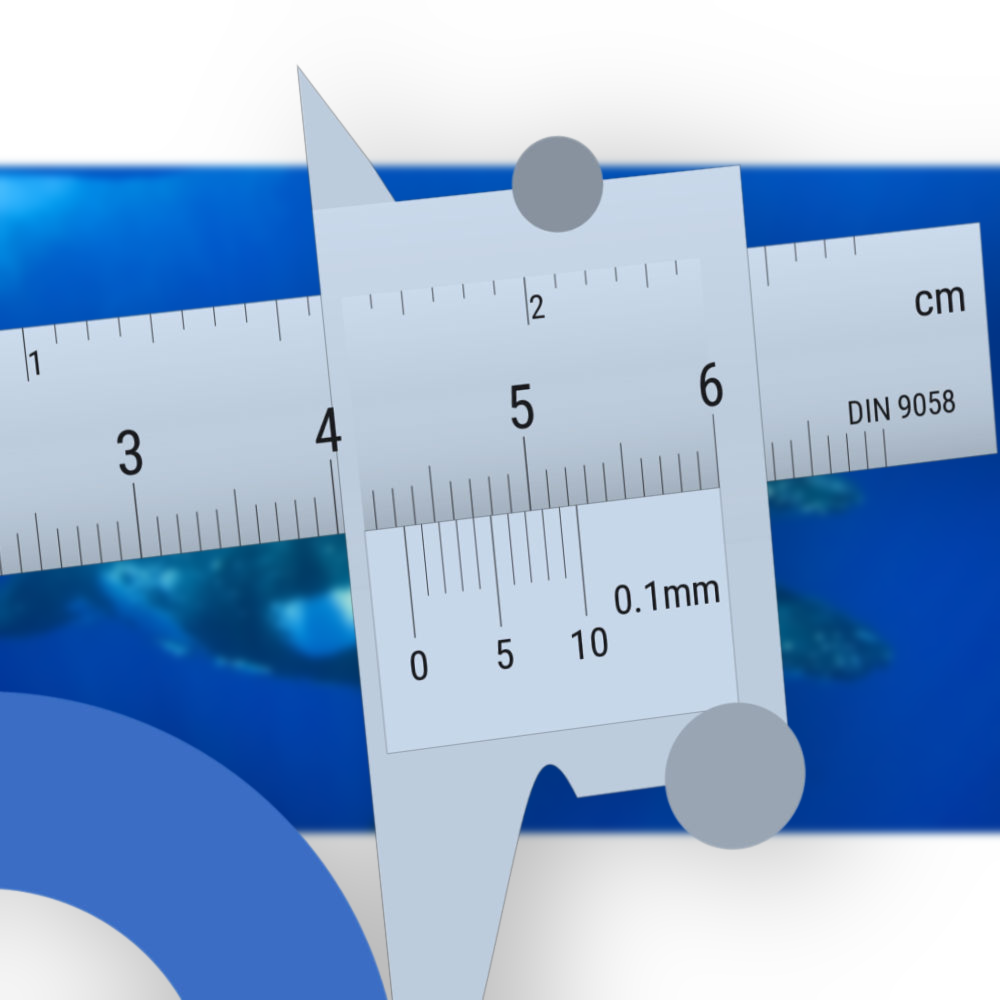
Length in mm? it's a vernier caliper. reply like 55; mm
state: 43.4; mm
